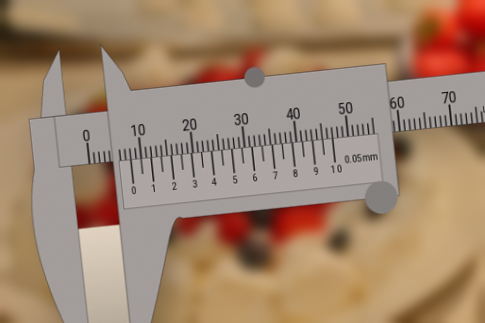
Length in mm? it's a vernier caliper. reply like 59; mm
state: 8.0; mm
